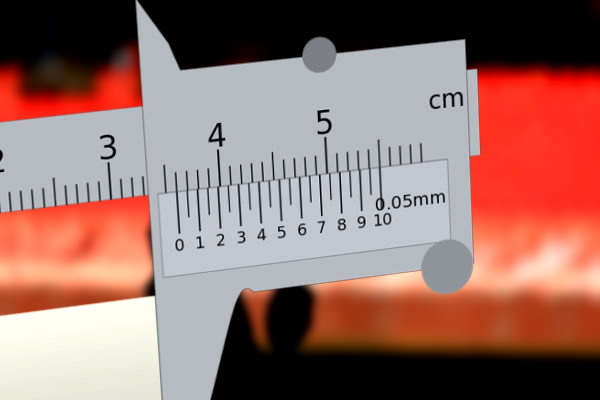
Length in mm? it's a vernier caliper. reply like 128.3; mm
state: 36.0; mm
